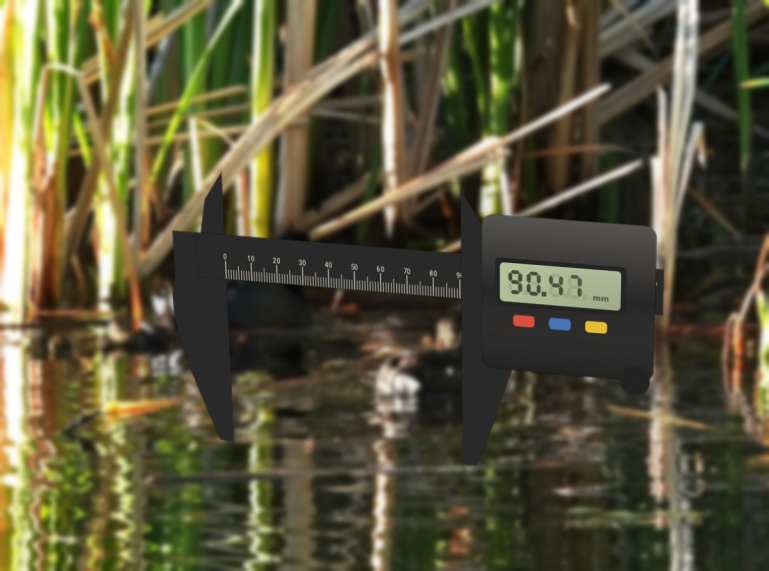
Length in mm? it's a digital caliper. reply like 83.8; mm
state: 90.47; mm
